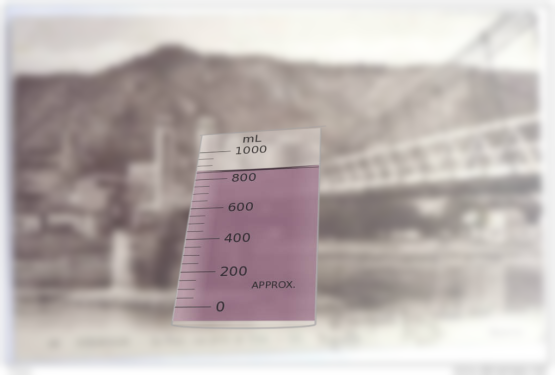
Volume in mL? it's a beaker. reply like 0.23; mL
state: 850; mL
